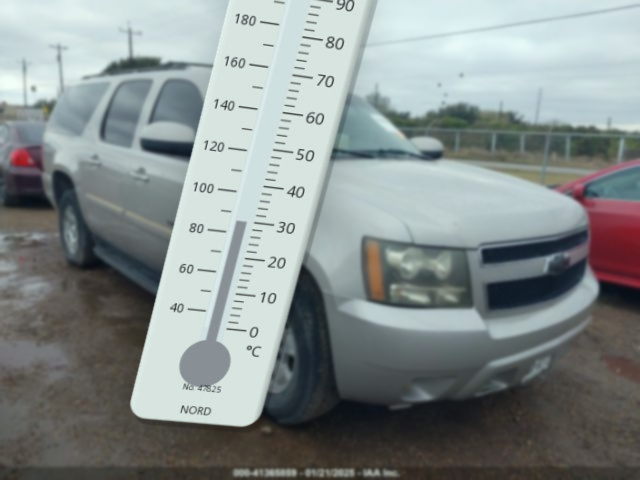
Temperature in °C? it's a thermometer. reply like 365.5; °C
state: 30; °C
